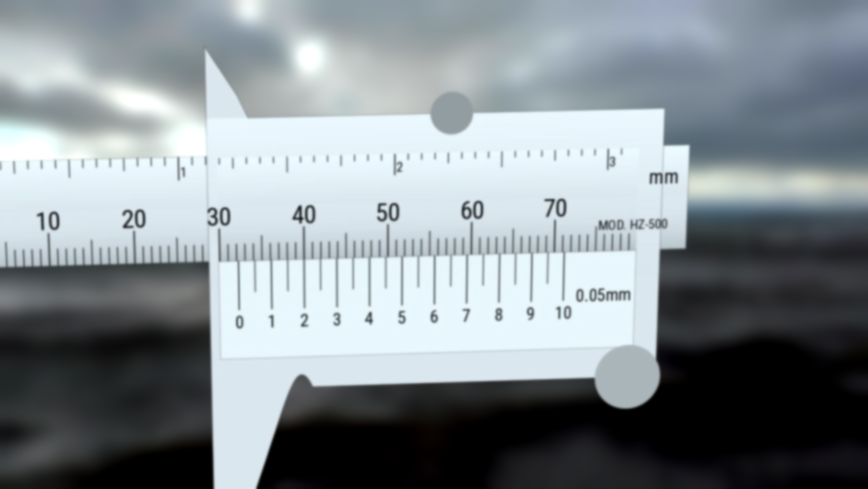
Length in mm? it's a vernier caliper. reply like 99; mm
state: 32.2; mm
